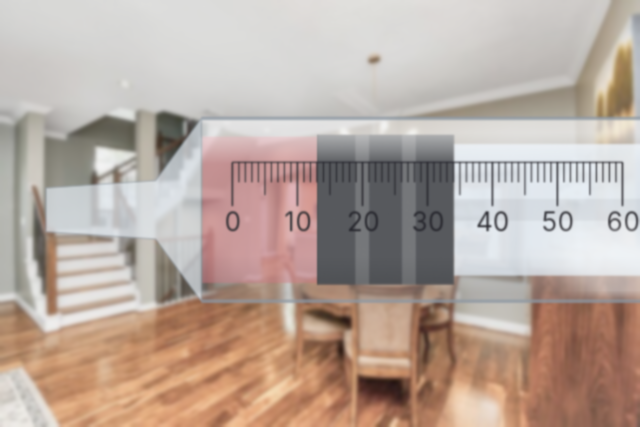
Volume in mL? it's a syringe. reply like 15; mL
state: 13; mL
